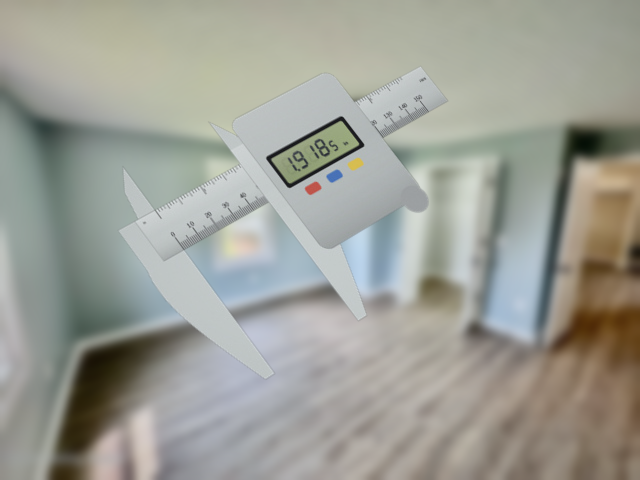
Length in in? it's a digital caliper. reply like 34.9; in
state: 1.9185; in
